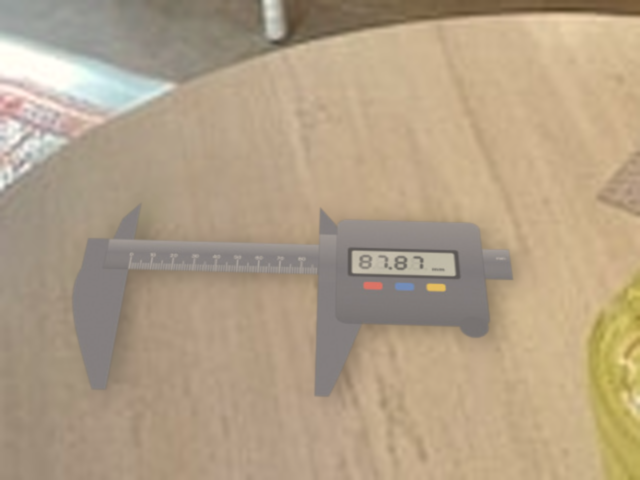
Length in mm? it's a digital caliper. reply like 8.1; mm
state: 87.87; mm
